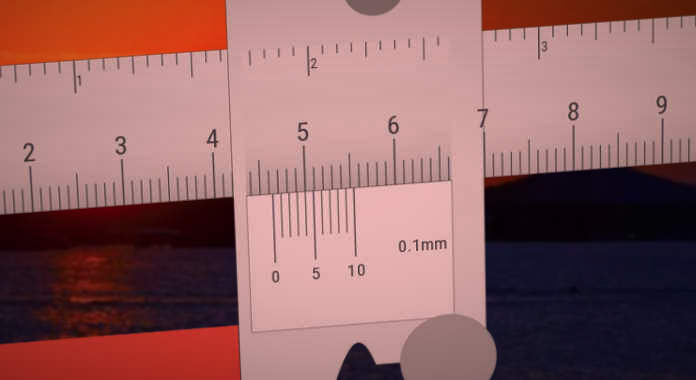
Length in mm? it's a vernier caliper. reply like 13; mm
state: 46.4; mm
